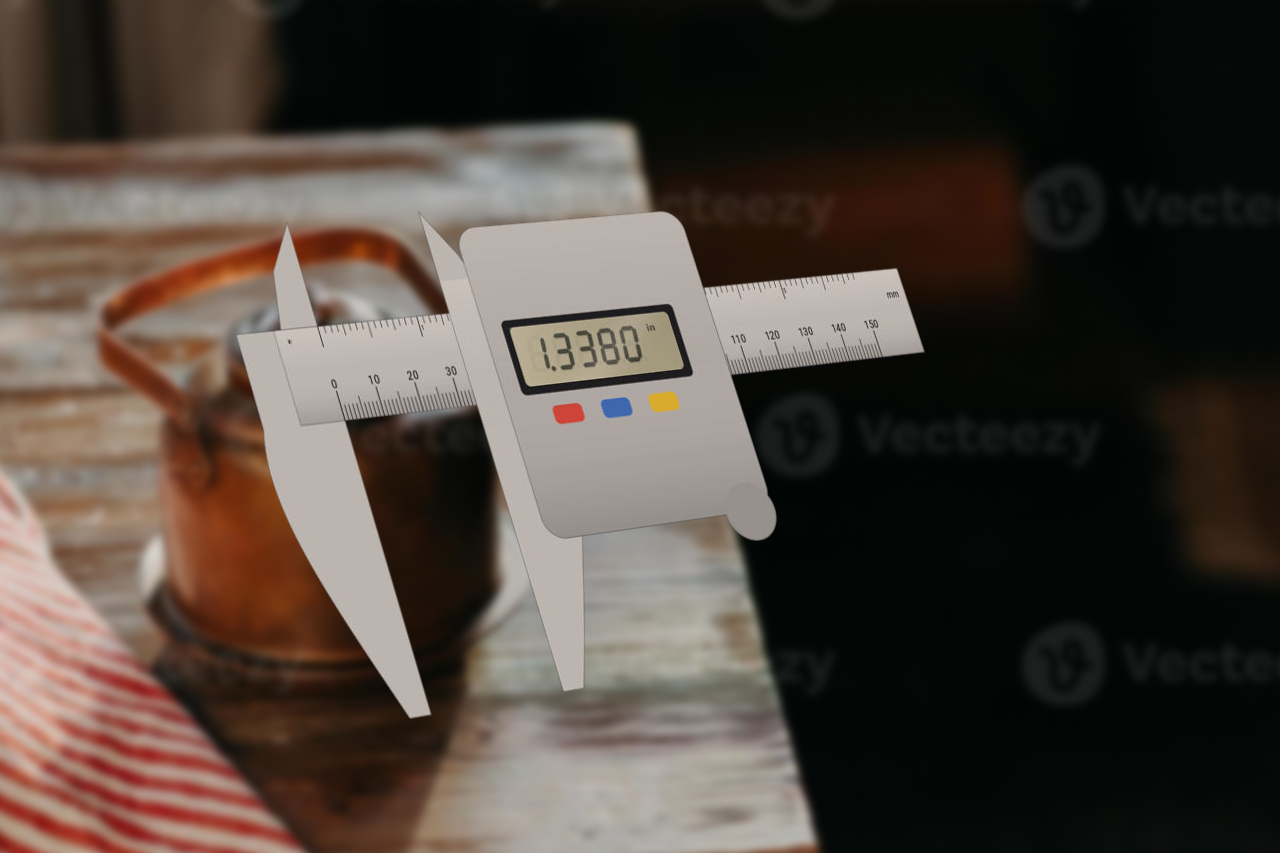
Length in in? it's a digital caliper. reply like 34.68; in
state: 1.3380; in
